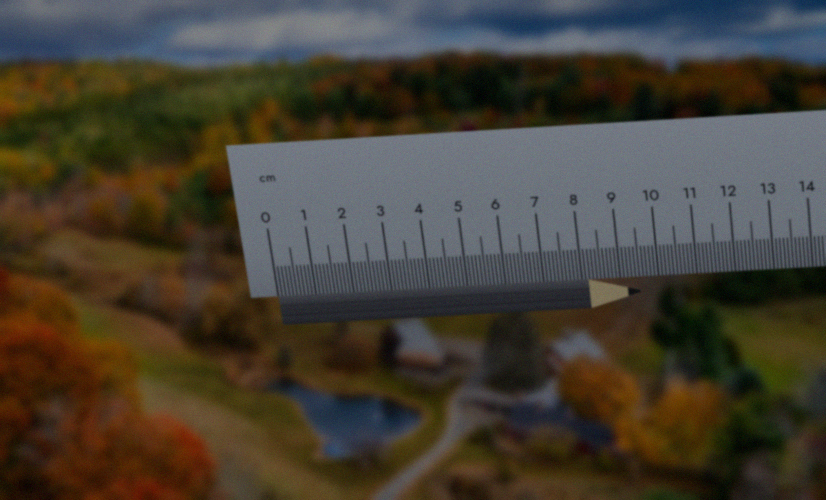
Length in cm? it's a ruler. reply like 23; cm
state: 9.5; cm
